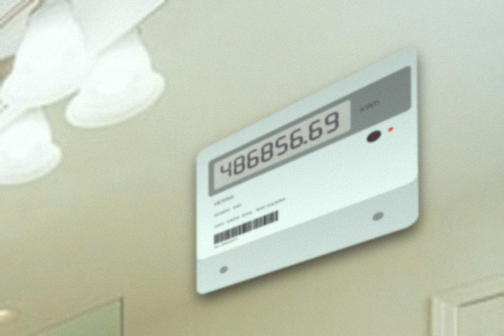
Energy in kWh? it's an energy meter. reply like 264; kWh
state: 486856.69; kWh
